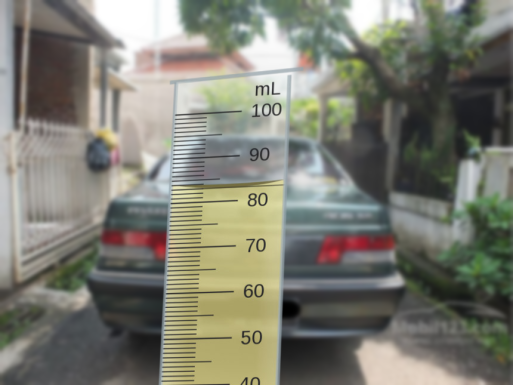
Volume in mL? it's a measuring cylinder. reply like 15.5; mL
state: 83; mL
